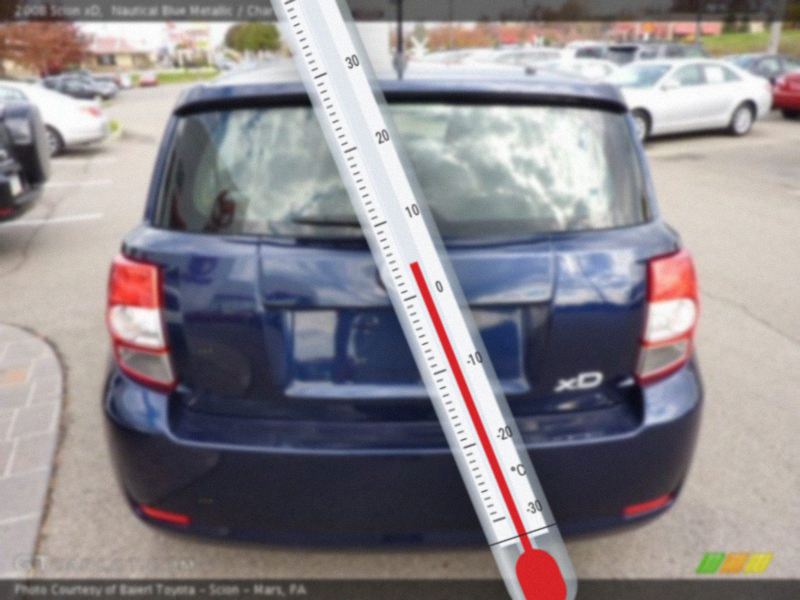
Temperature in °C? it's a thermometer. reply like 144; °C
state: 4; °C
